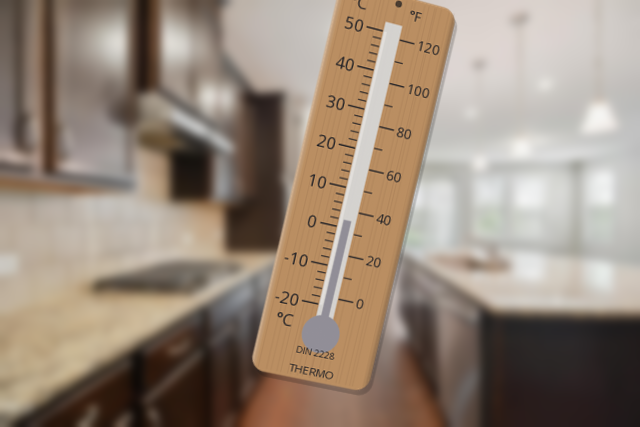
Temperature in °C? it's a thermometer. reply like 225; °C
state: 2; °C
